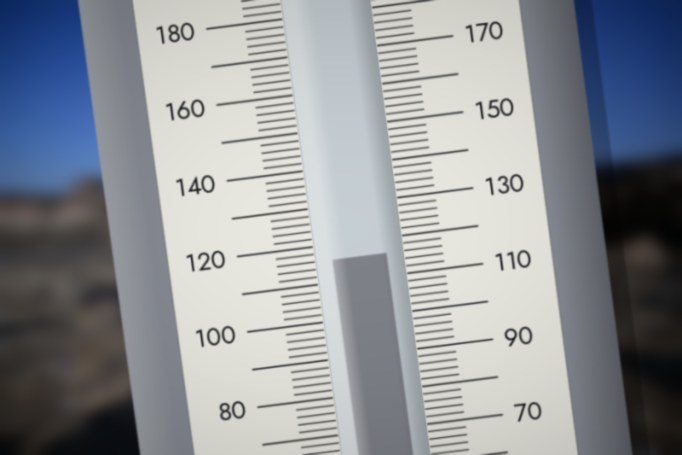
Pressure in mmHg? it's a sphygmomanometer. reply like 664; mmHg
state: 116; mmHg
